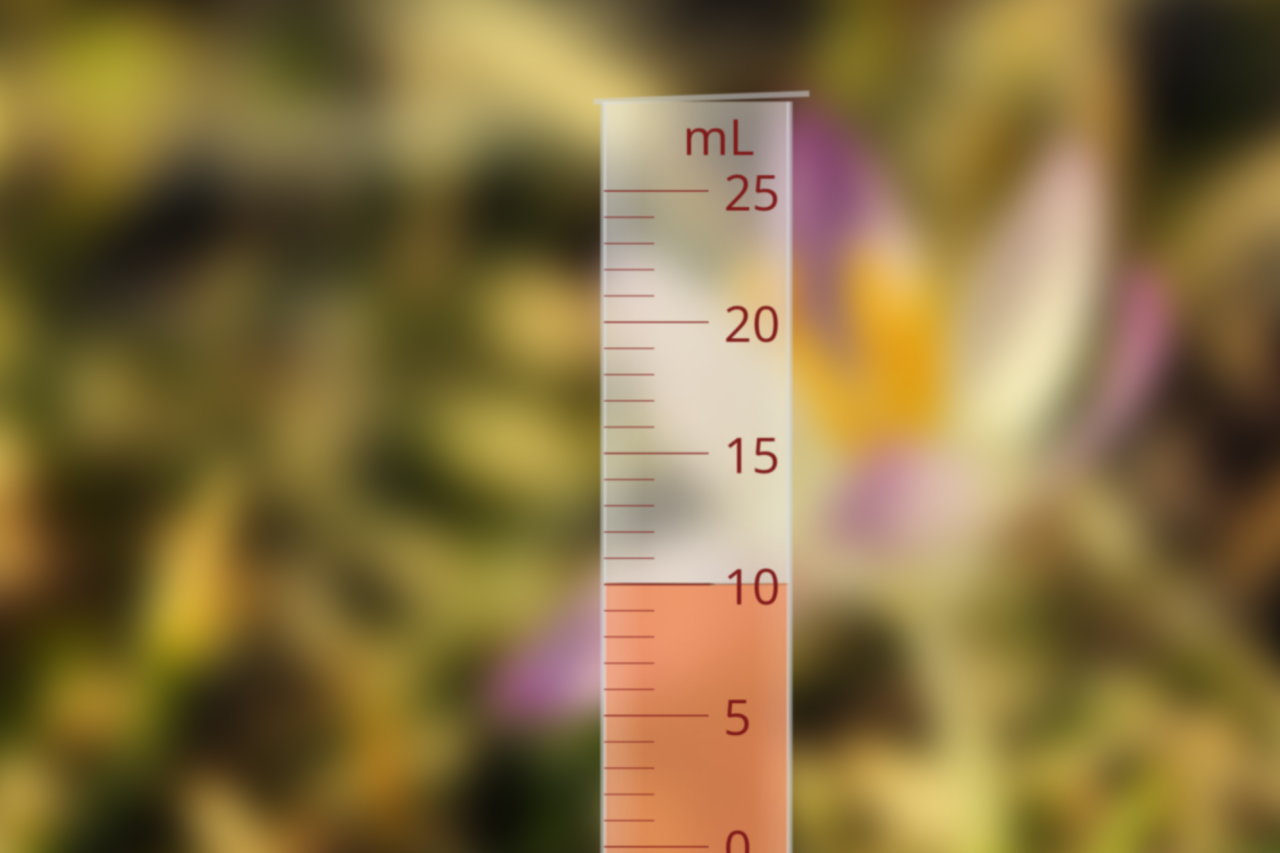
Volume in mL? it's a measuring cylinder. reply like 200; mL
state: 10; mL
